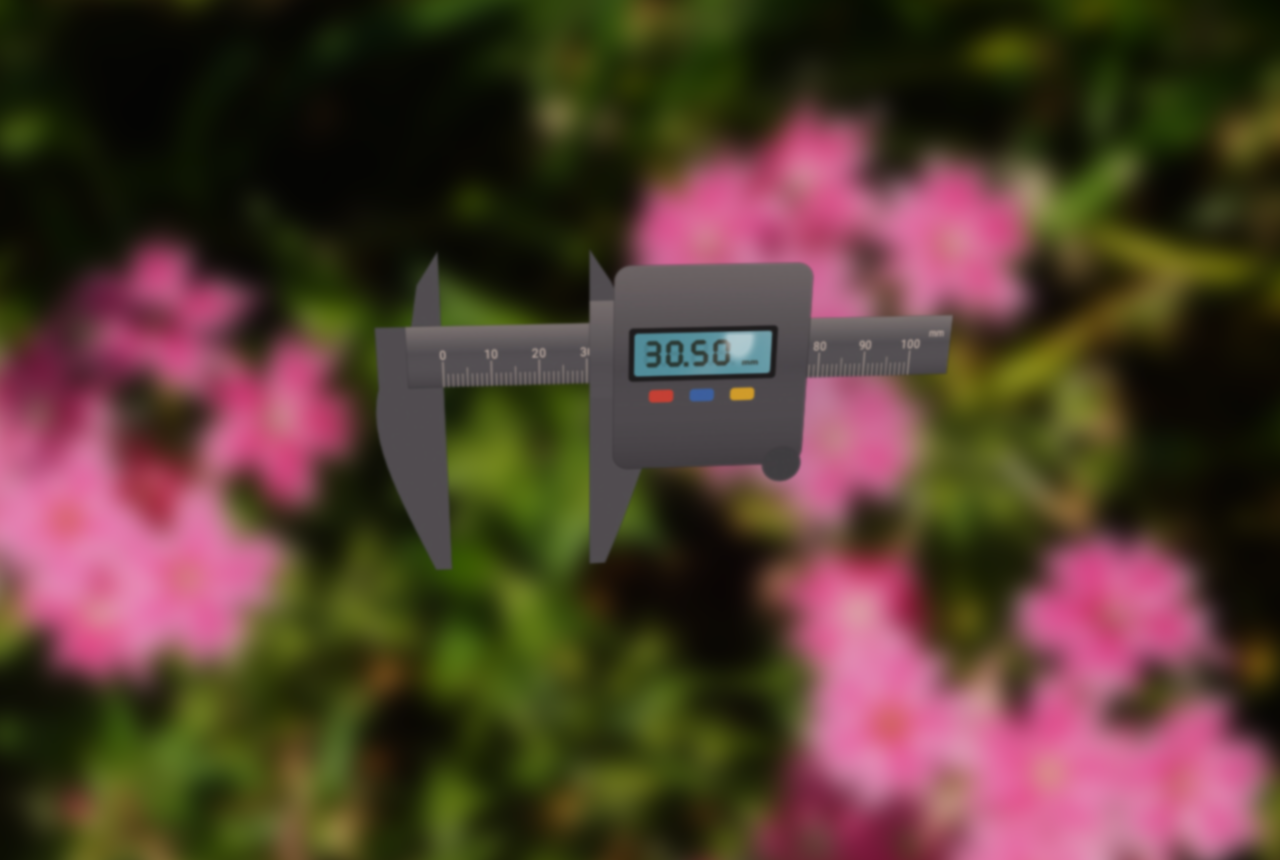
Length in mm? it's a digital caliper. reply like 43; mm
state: 30.50; mm
